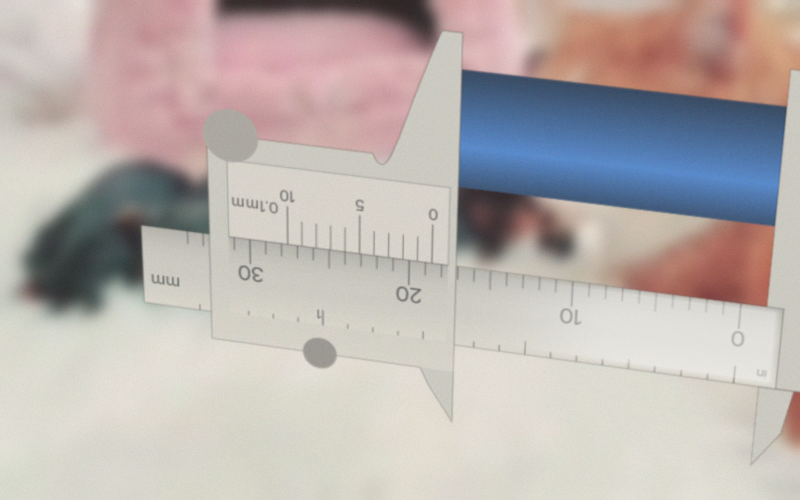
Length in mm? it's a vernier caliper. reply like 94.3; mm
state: 18.6; mm
